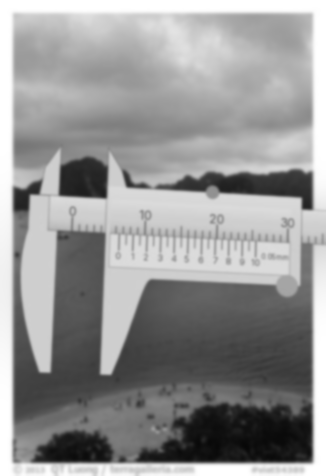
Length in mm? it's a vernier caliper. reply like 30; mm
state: 6.5; mm
